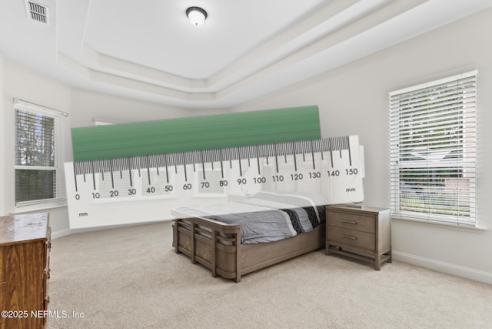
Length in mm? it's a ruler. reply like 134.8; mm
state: 135; mm
